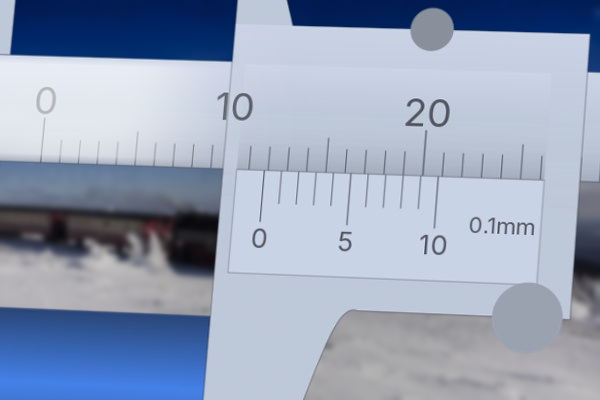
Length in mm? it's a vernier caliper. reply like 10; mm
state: 11.8; mm
